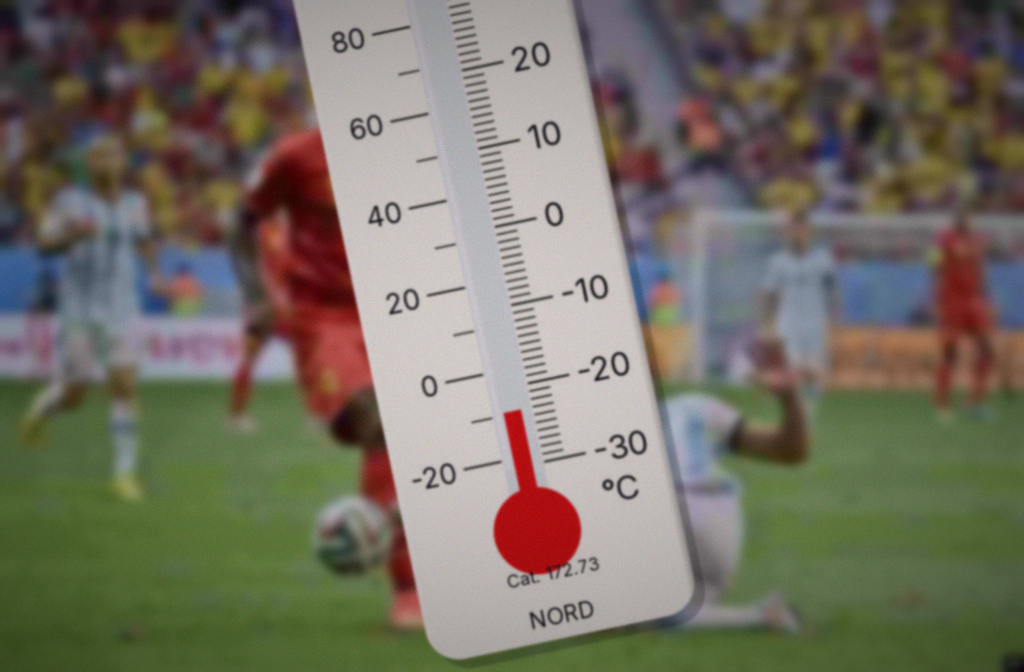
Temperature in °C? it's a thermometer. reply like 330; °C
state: -23; °C
